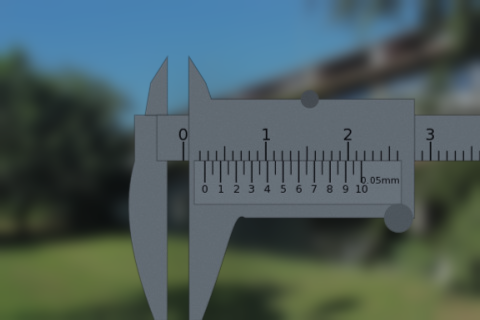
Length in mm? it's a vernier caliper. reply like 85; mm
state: 2.6; mm
